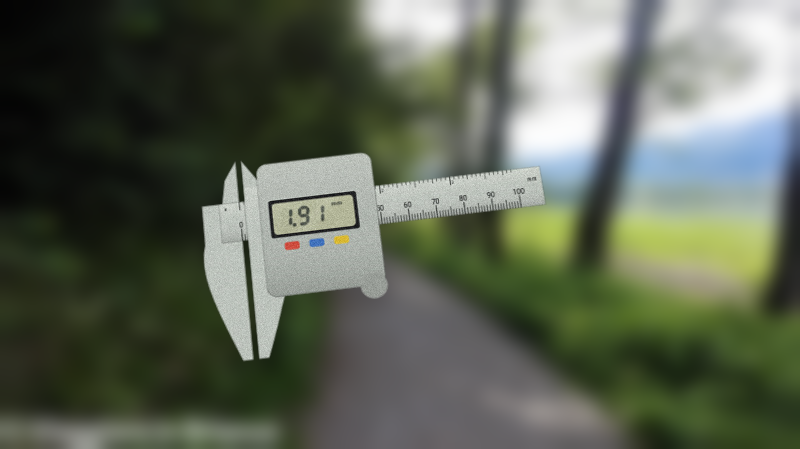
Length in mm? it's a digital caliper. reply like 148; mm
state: 1.91; mm
